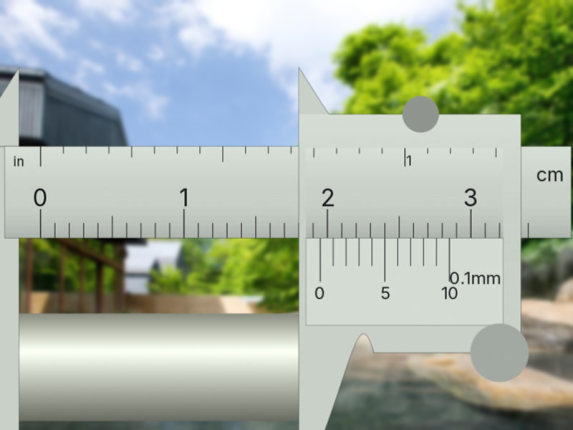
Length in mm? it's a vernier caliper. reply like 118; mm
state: 19.5; mm
